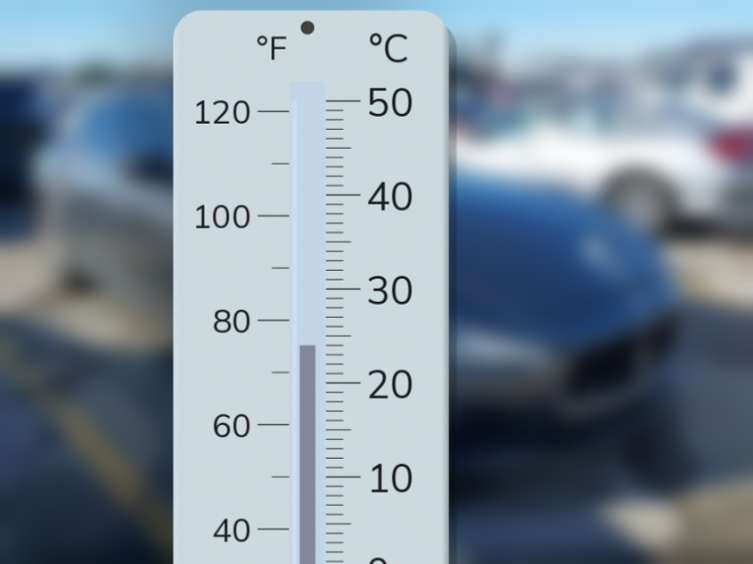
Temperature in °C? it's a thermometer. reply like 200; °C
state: 24; °C
